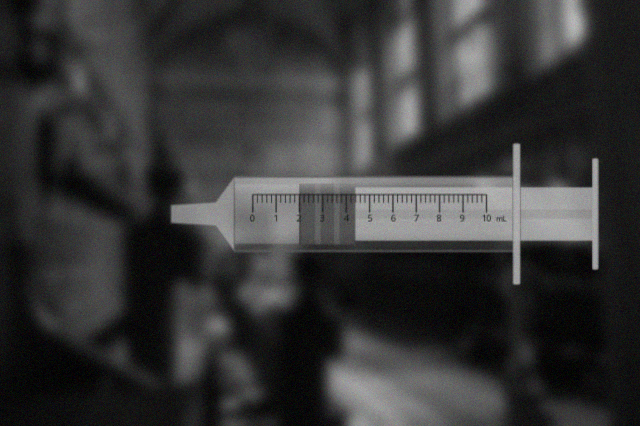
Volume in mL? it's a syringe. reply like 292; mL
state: 2; mL
